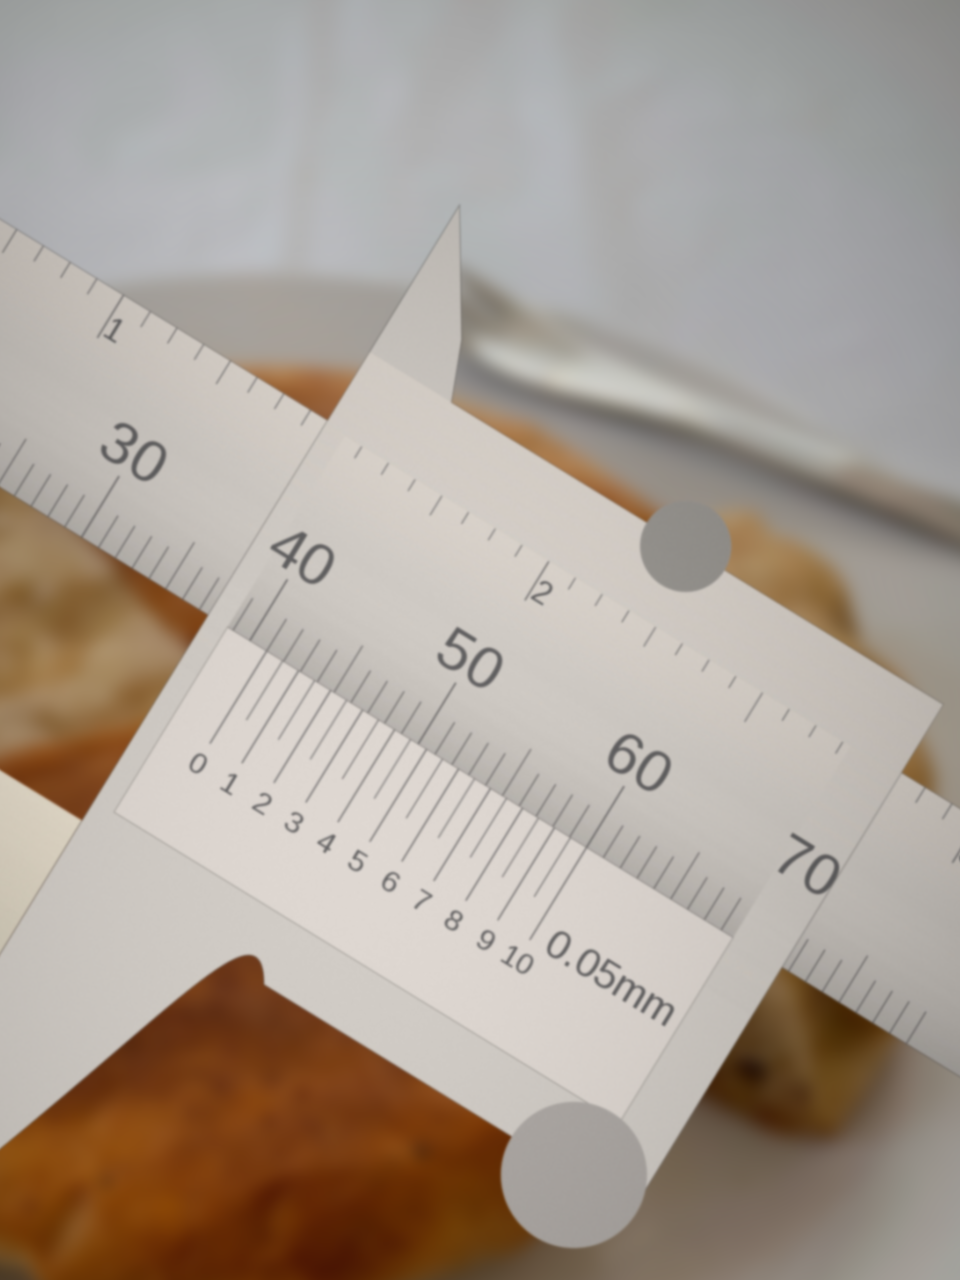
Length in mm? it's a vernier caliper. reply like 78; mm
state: 41.0; mm
